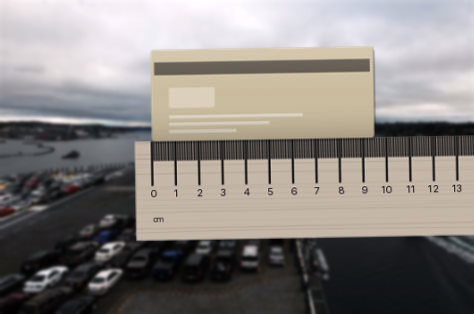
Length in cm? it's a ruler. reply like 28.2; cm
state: 9.5; cm
